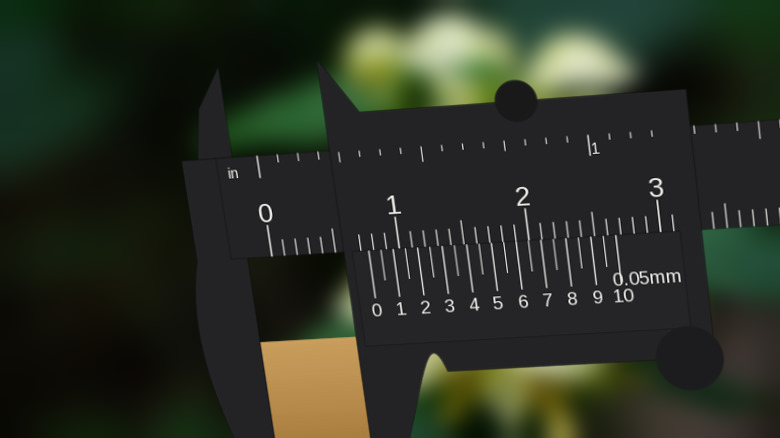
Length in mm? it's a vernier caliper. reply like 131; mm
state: 7.6; mm
